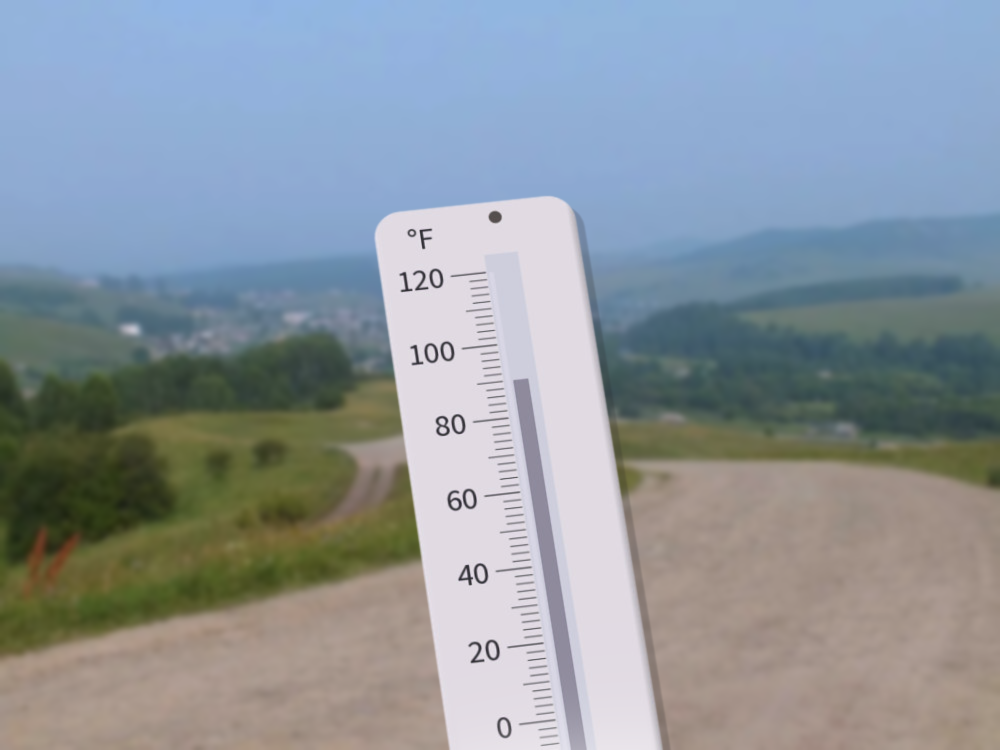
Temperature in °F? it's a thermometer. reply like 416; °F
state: 90; °F
